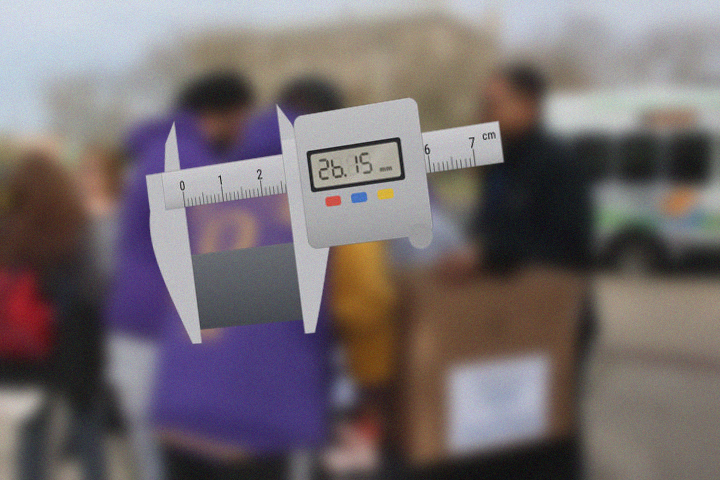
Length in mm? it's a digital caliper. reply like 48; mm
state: 26.15; mm
